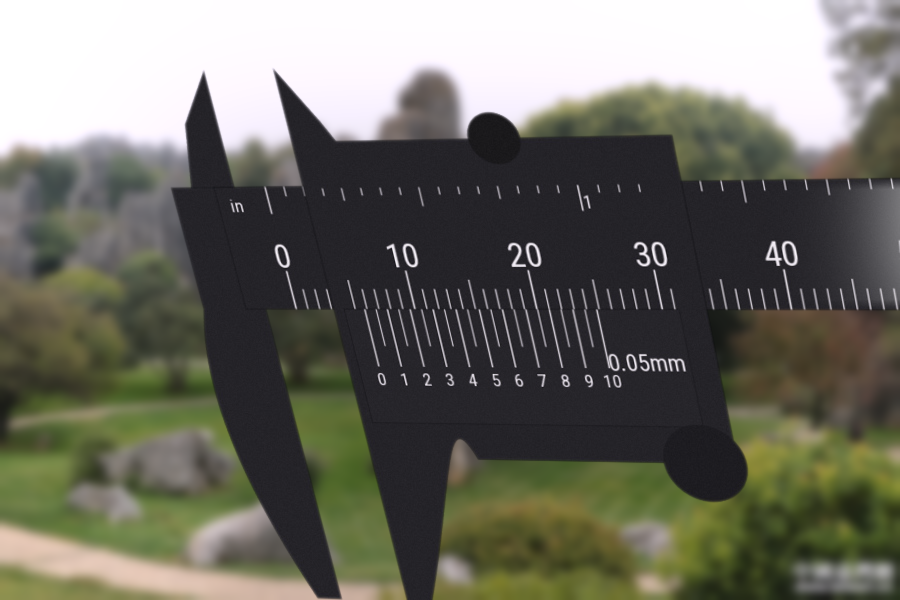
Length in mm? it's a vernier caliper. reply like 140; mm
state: 5.8; mm
